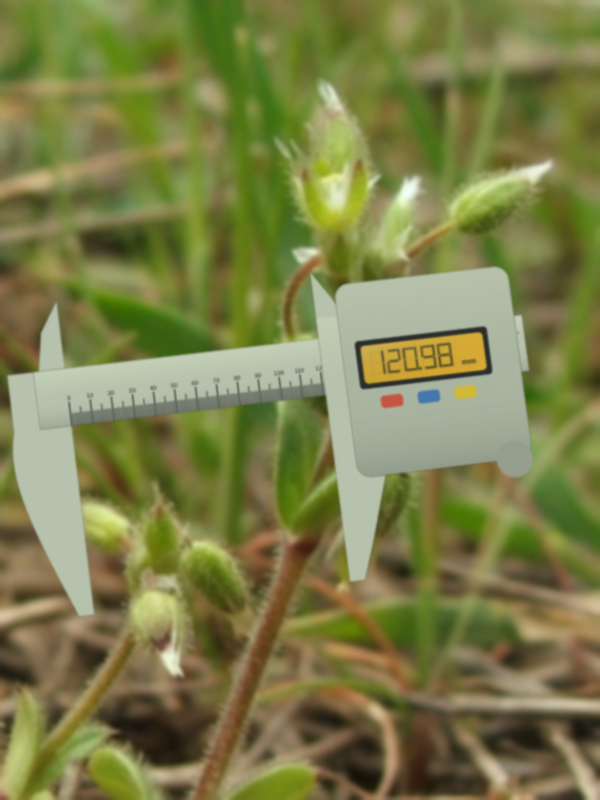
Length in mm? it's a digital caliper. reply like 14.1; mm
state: 120.98; mm
